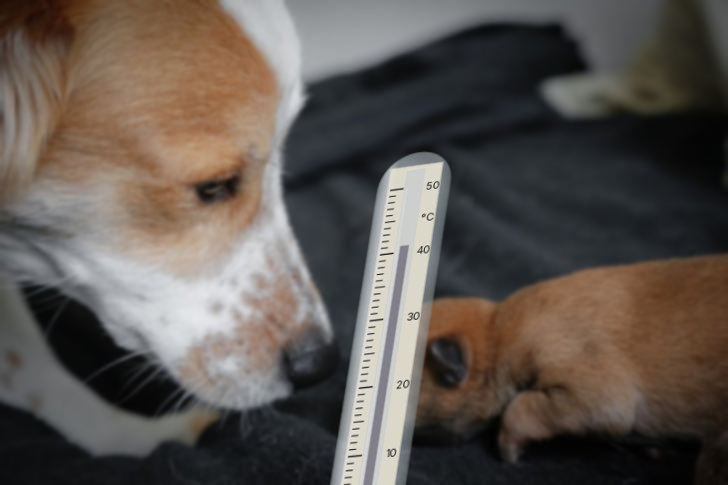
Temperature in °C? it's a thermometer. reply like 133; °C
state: 41; °C
